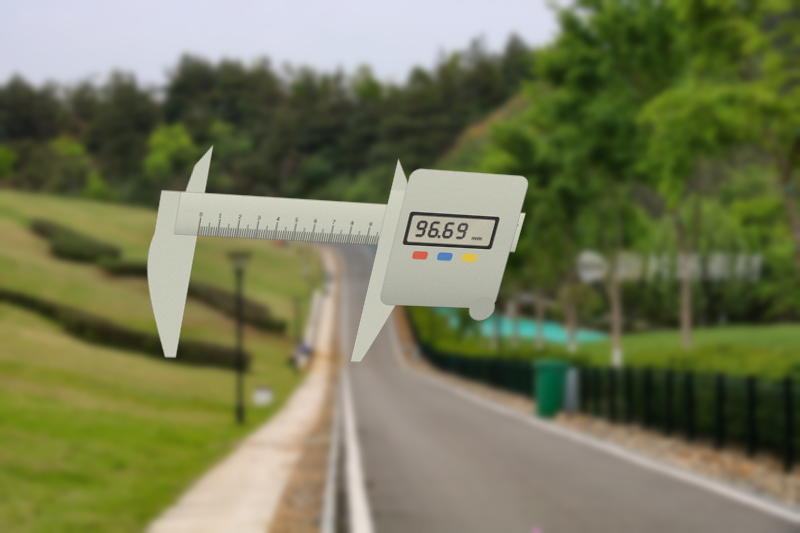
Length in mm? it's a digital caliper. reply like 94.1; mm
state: 96.69; mm
